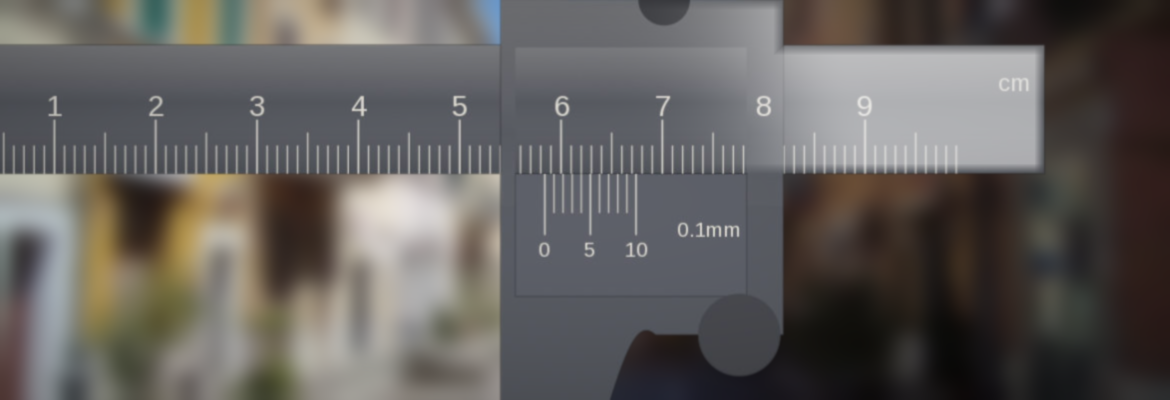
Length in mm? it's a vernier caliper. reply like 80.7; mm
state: 58.4; mm
